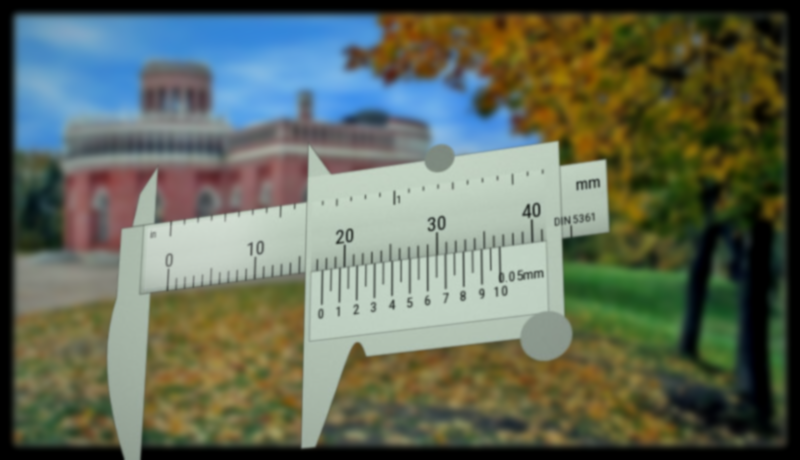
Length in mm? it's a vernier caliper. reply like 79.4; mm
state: 17.6; mm
